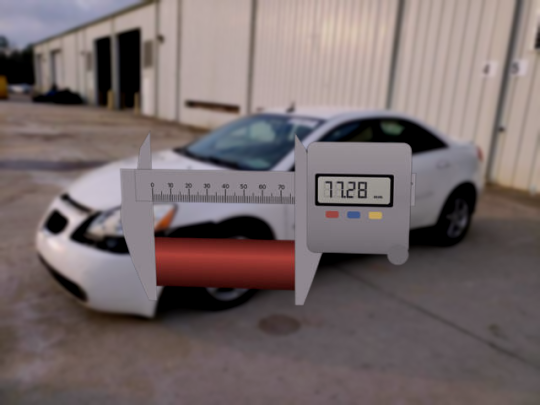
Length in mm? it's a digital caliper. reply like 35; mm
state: 77.28; mm
